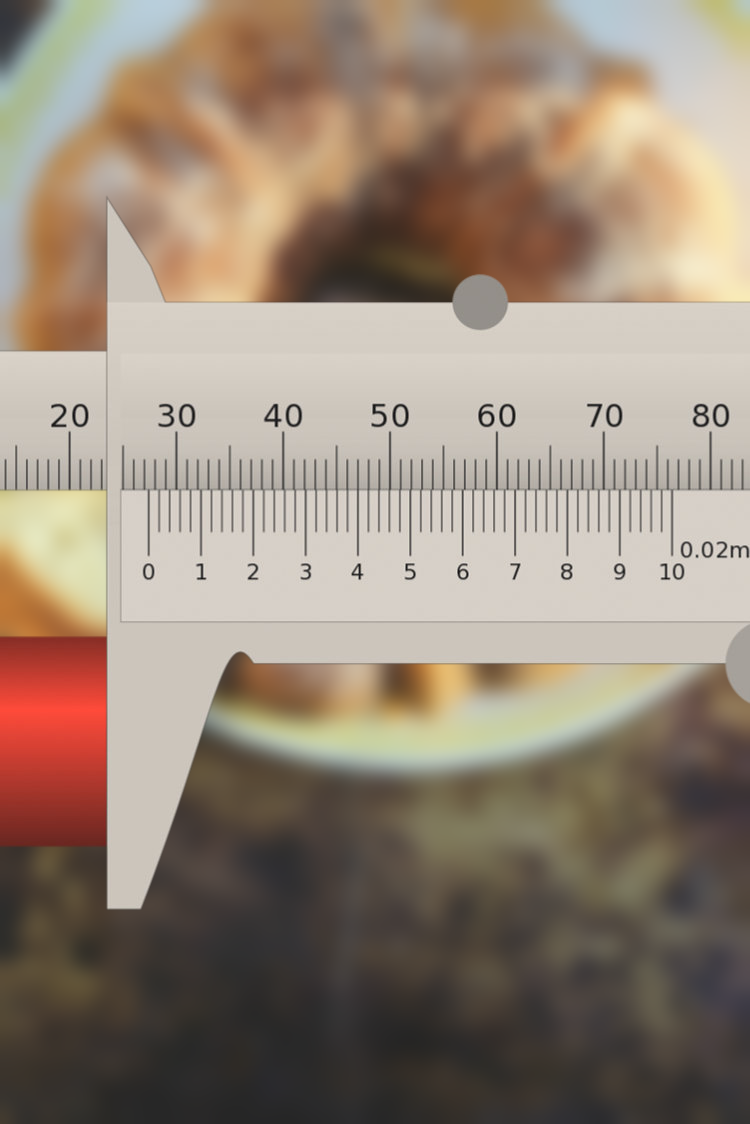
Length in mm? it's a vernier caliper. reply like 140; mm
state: 27.4; mm
